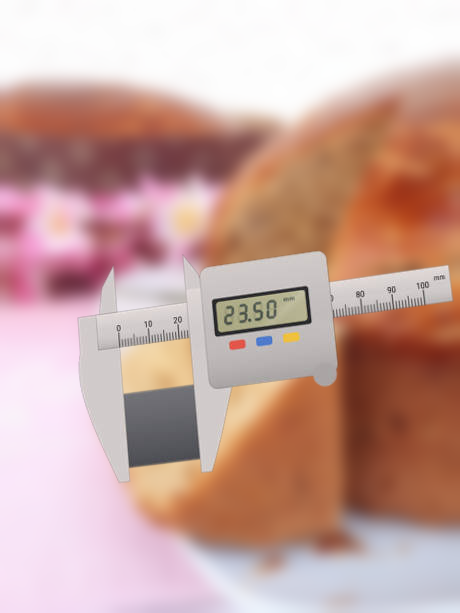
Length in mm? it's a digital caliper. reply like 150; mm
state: 23.50; mm
